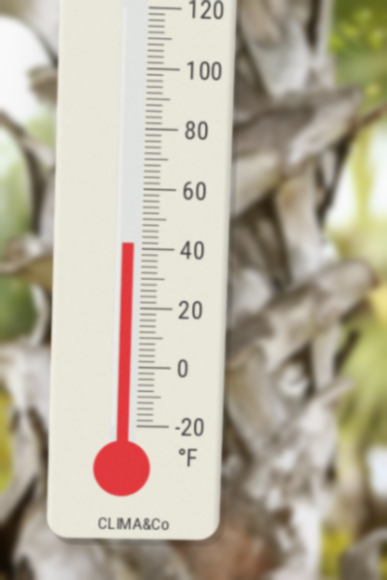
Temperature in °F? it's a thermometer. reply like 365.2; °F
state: 42; °F
